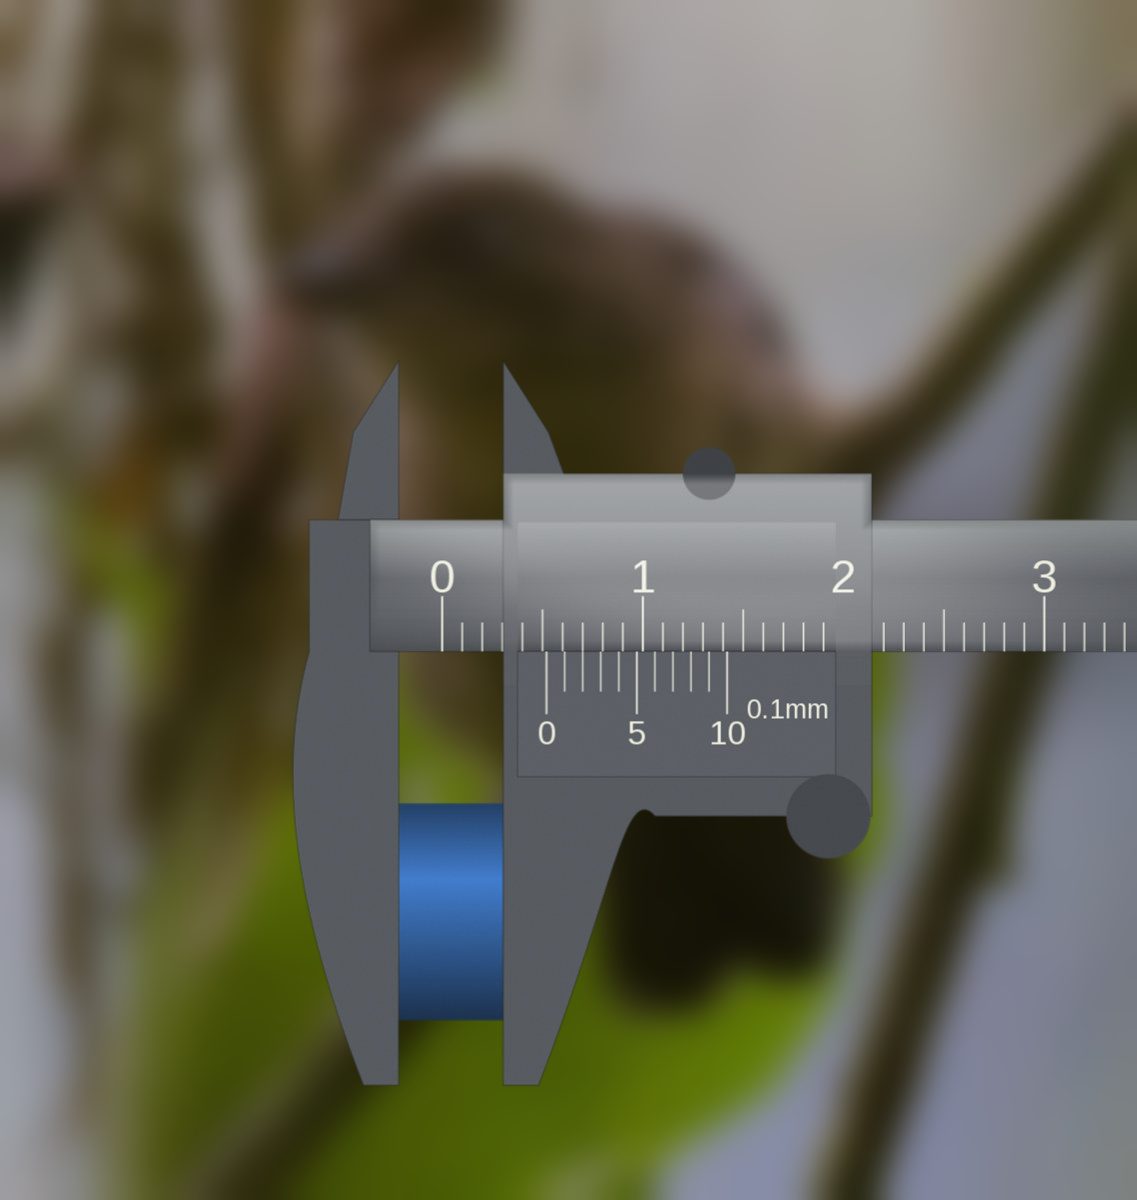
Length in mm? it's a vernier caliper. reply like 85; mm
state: 5.2; mm
